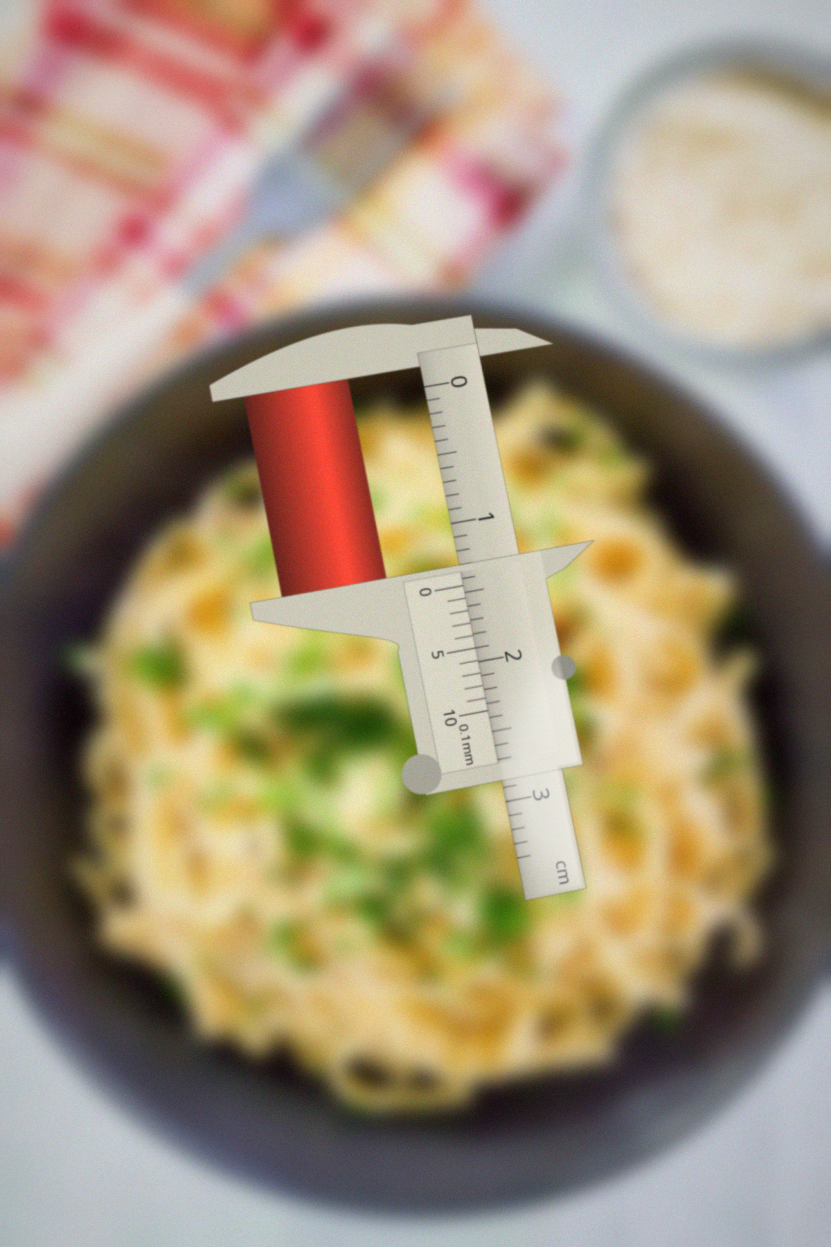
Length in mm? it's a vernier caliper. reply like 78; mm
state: 14.5; mm
